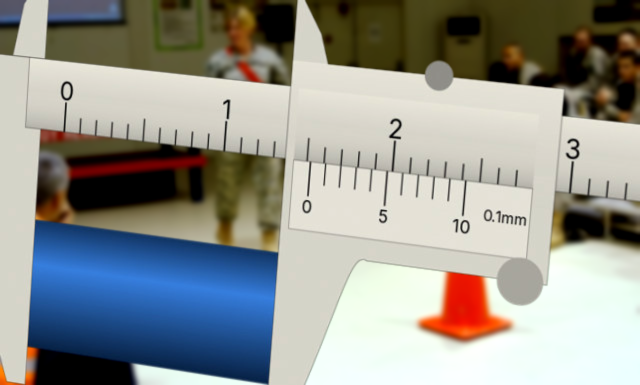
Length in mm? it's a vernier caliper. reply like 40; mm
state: 15.2; mm
